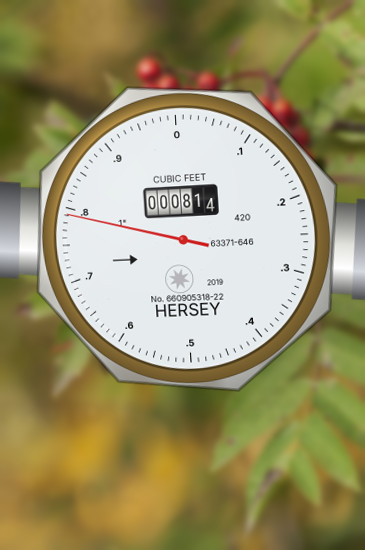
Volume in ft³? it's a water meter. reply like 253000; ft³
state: 813.79; ft³
